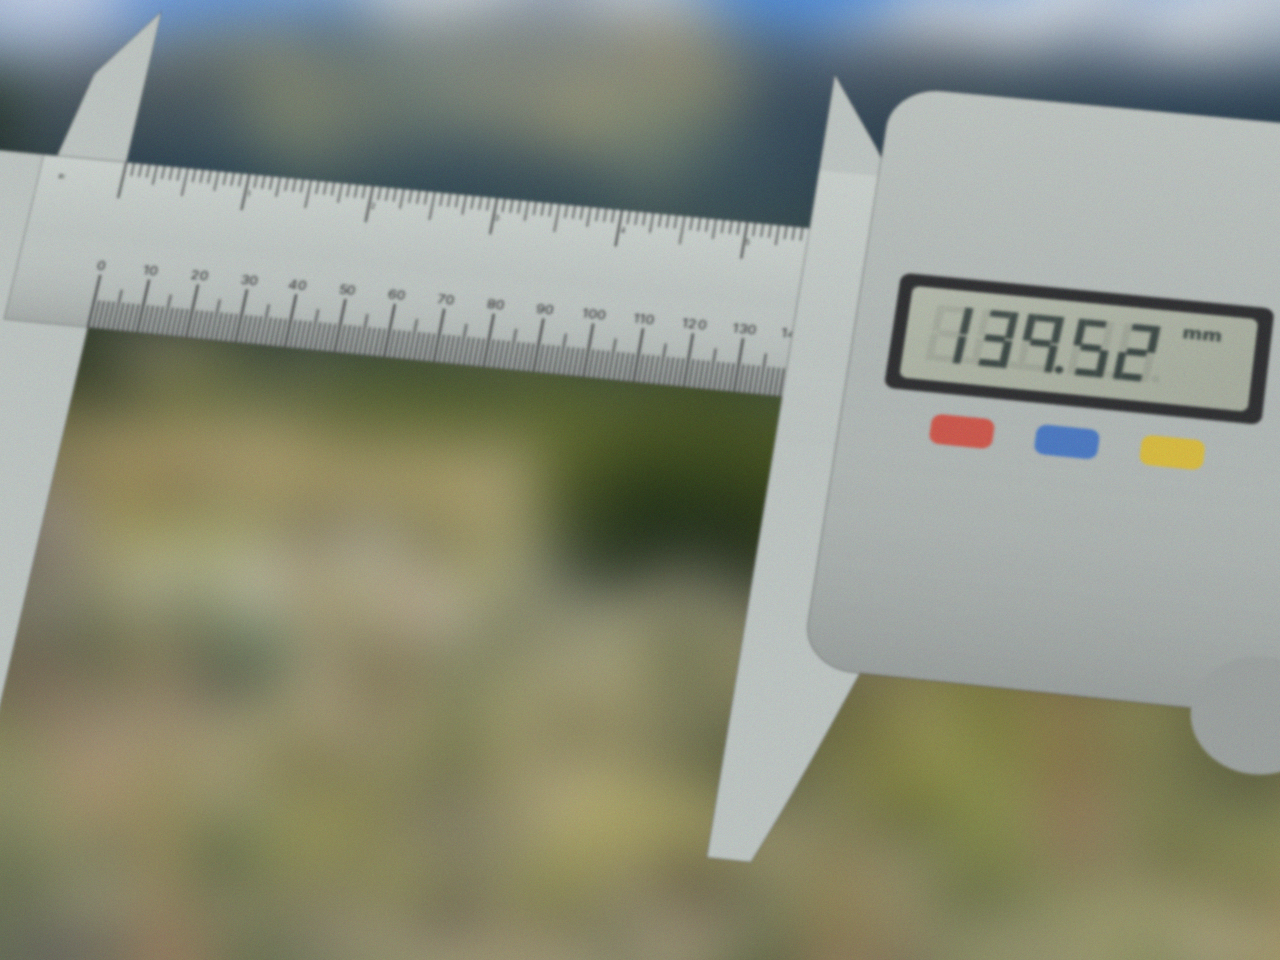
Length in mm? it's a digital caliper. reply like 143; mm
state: 139.52; mm
